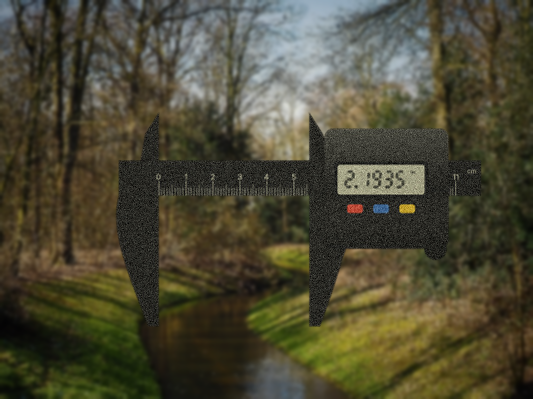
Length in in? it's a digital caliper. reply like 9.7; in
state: 2.1935; in
